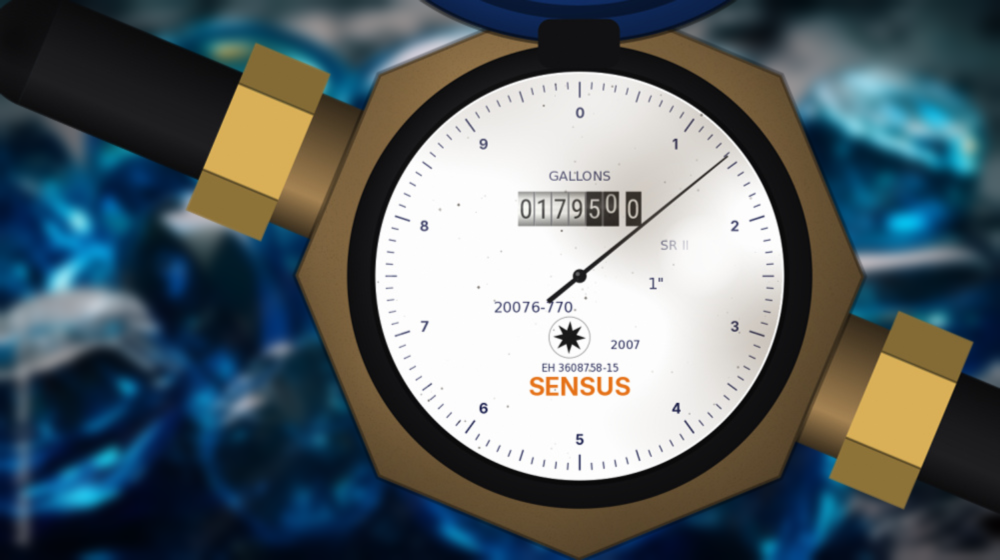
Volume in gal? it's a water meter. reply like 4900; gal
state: 179501.4; gal
